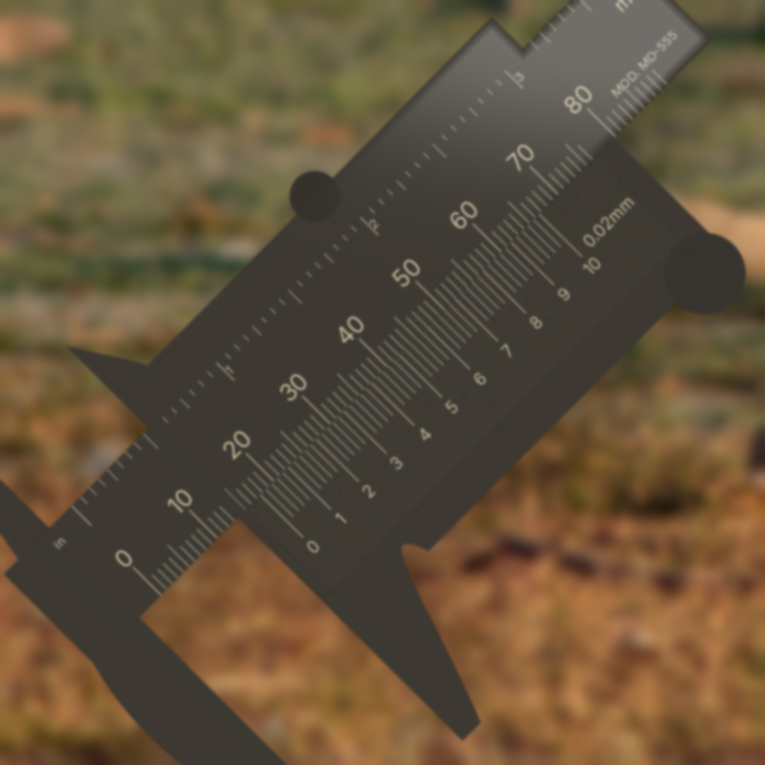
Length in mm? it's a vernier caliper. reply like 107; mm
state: 17.6; mm
